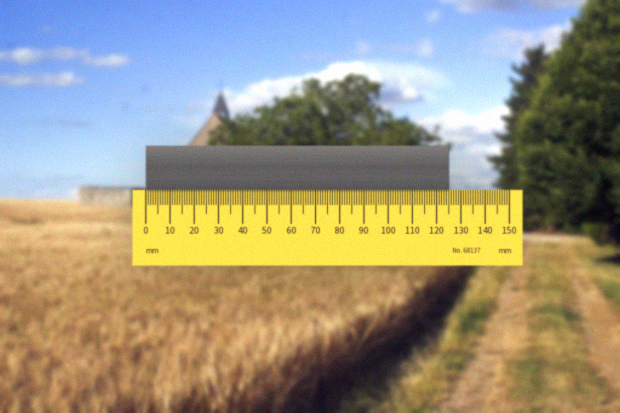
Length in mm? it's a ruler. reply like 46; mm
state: 125; mm
